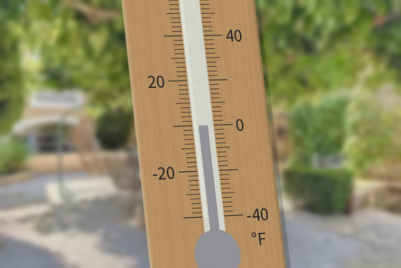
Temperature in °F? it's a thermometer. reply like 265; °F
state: 0; °F
